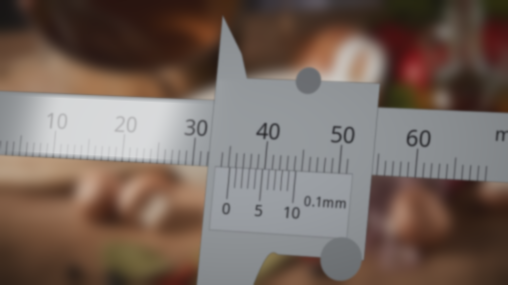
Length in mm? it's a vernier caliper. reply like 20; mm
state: 35.2; mm
